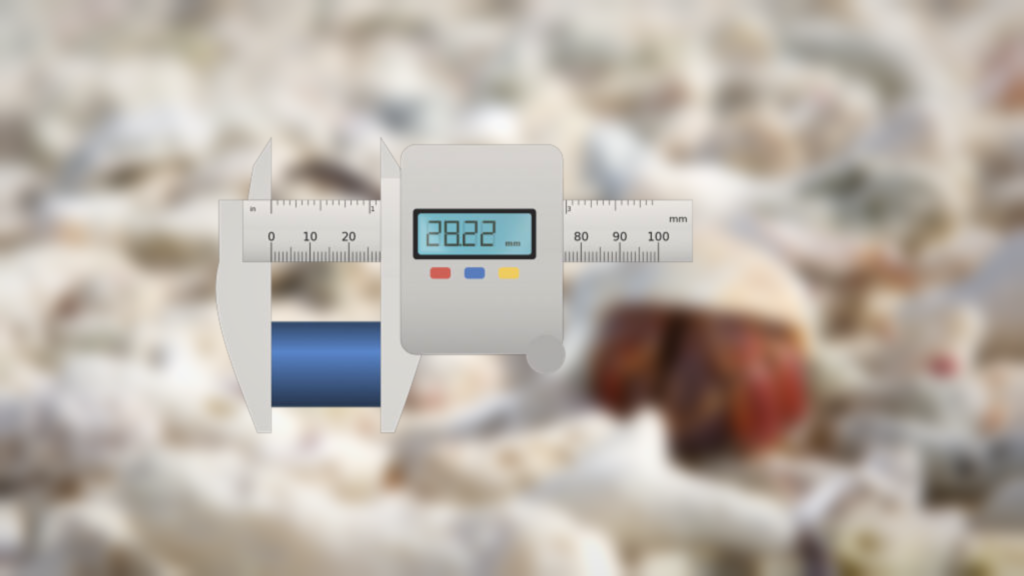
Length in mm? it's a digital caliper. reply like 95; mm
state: 28.22; mm
